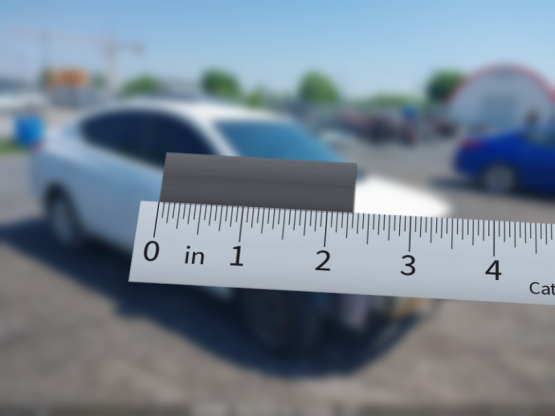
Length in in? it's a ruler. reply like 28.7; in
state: 2.3125; in
